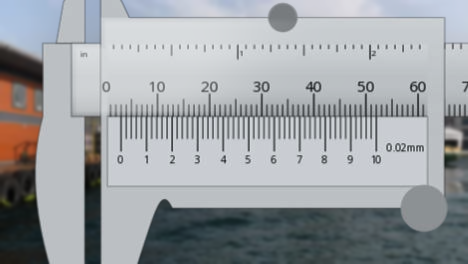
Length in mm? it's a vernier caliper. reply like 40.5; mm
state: 3.0; mm
